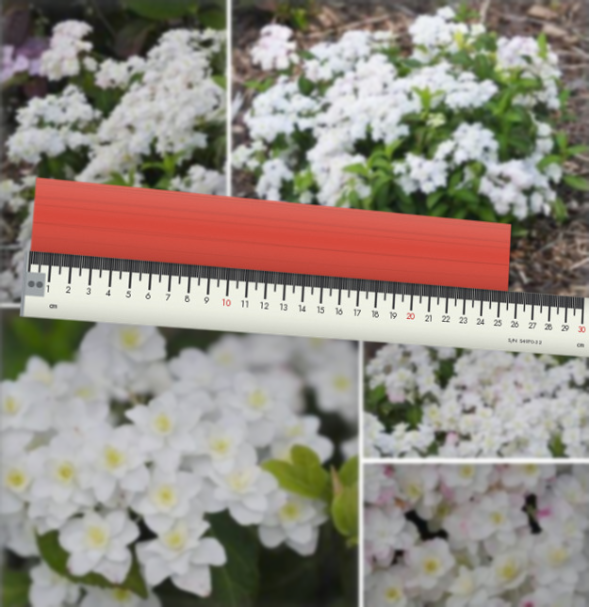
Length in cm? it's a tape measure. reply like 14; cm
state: 25.5; cm
